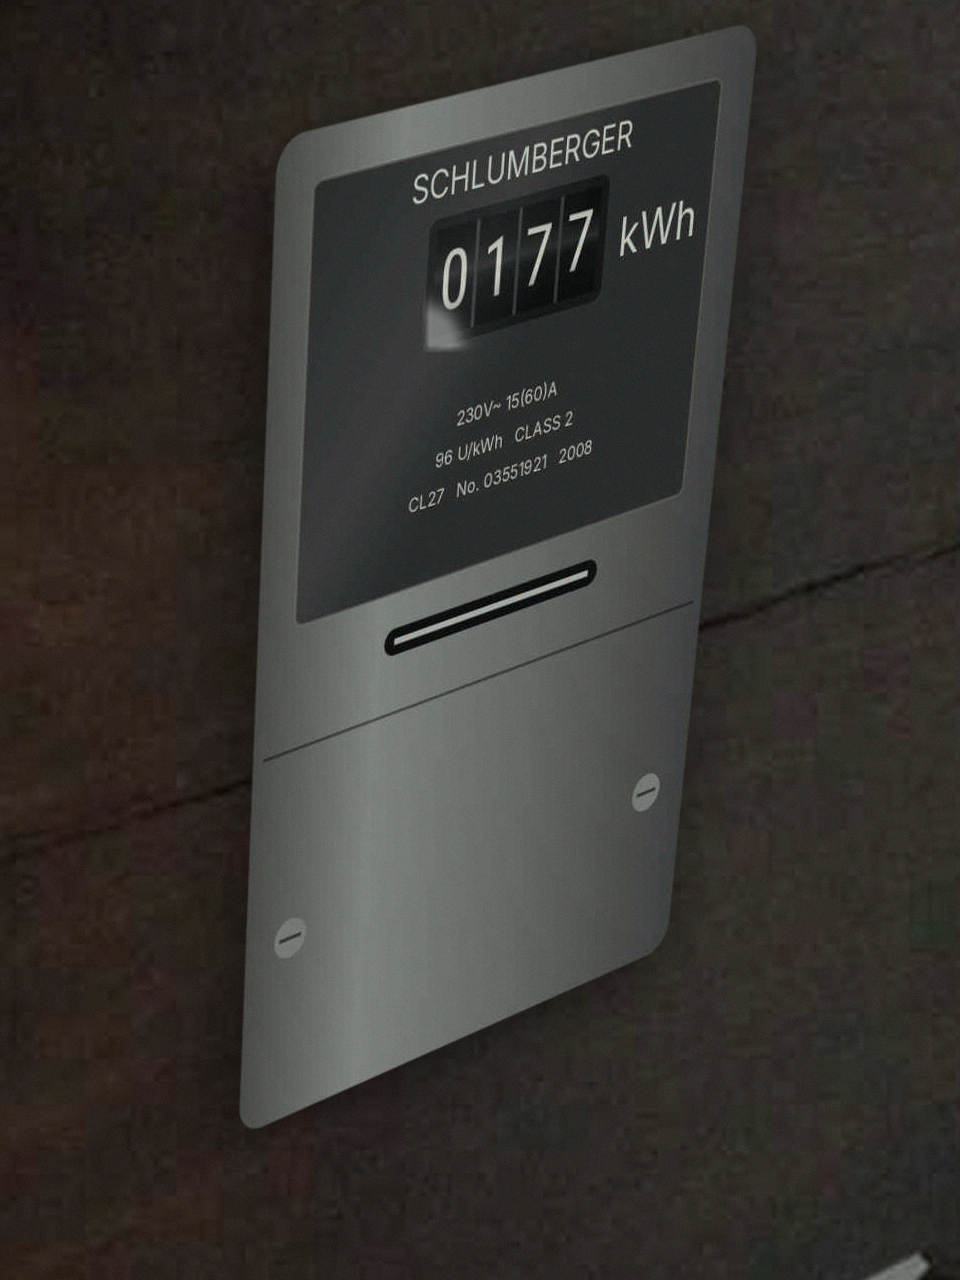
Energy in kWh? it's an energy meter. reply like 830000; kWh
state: 177; kWh
